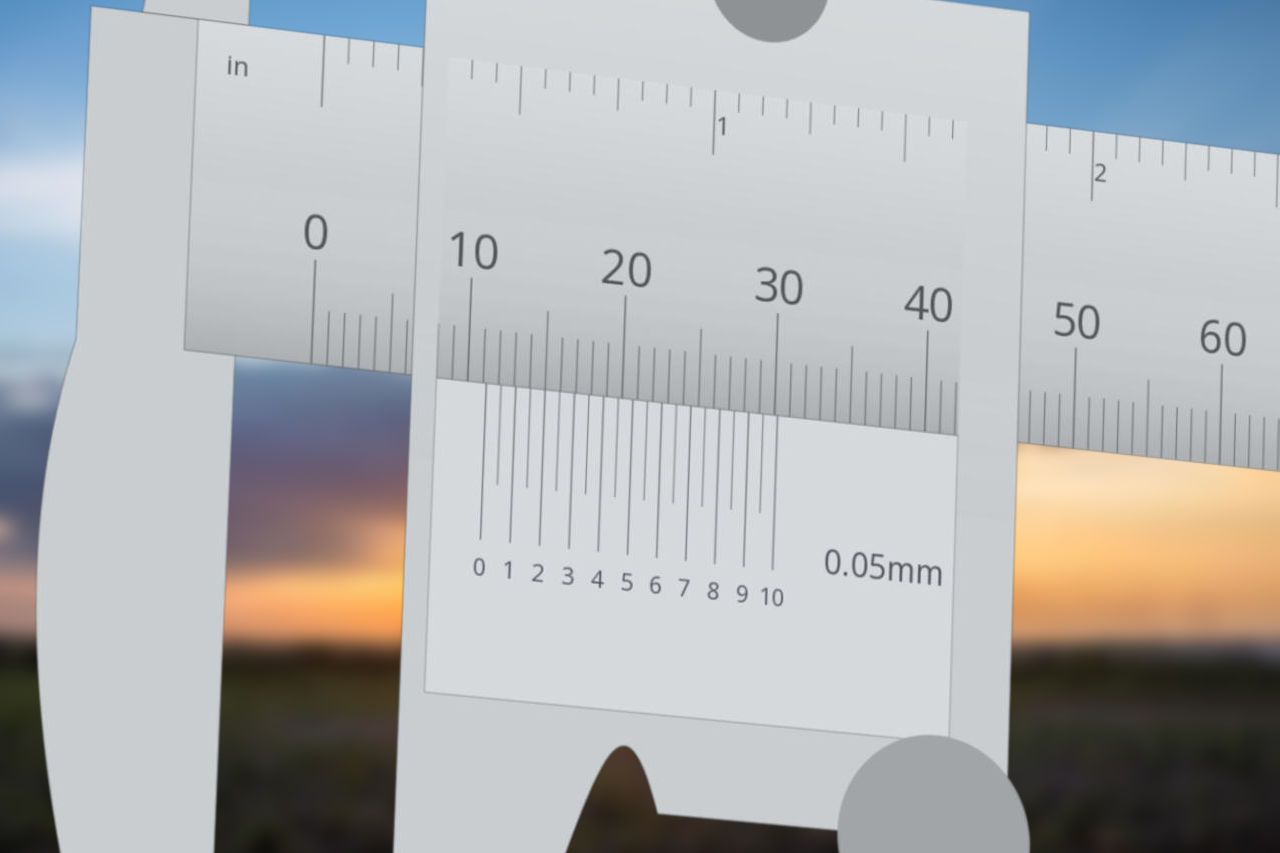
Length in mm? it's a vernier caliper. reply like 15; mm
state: 11.2; mm
